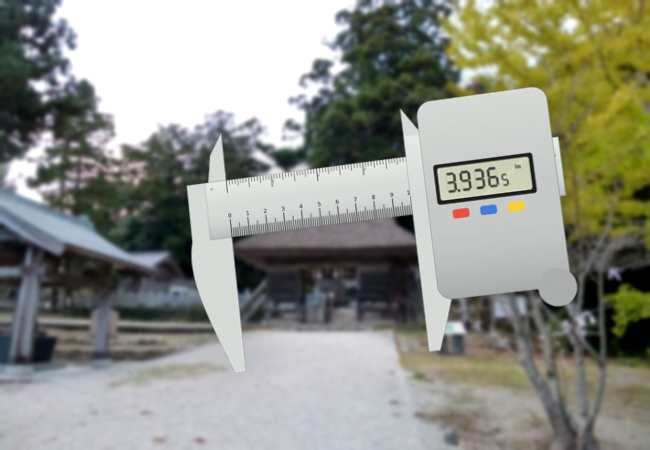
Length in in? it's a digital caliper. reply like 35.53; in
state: 3.9365; in
